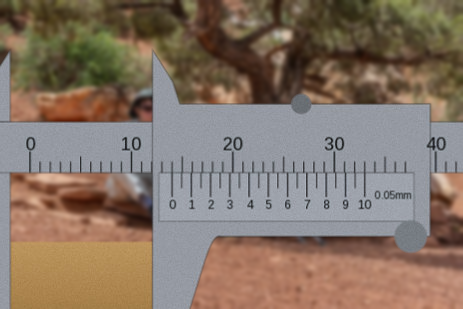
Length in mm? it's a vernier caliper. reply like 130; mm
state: 14.0; mm
